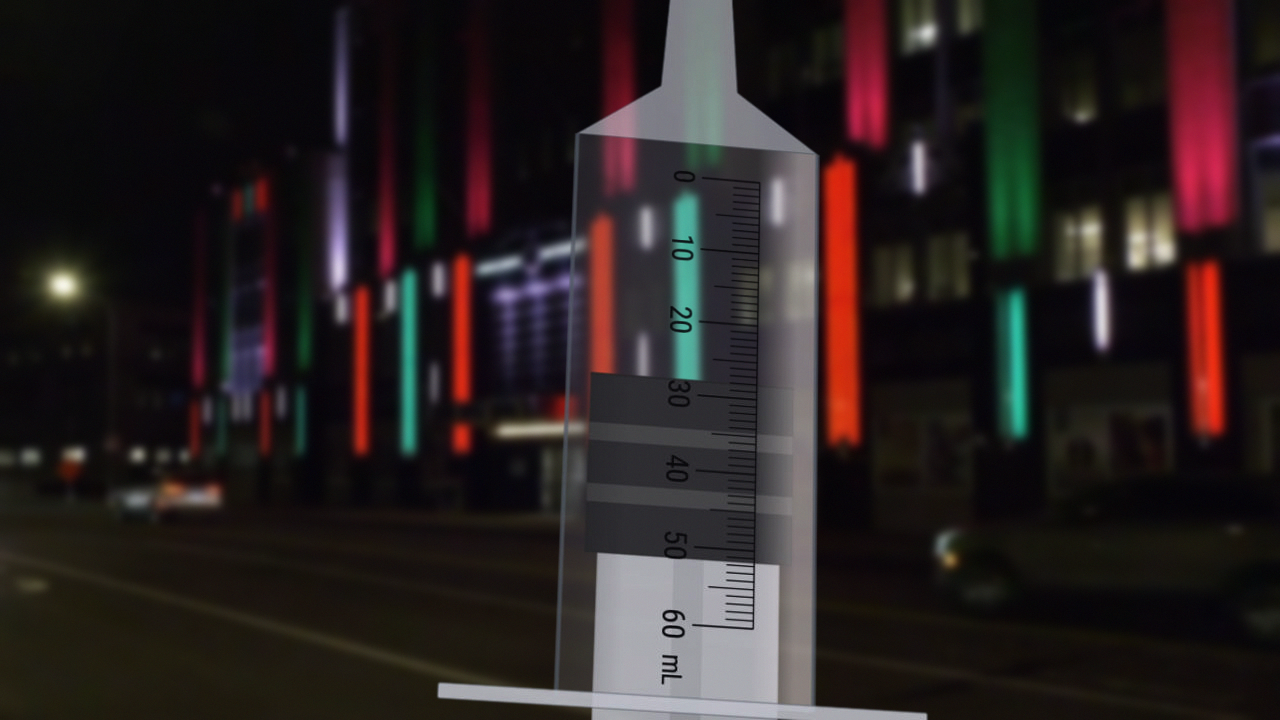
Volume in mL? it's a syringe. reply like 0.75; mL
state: 28; mL
